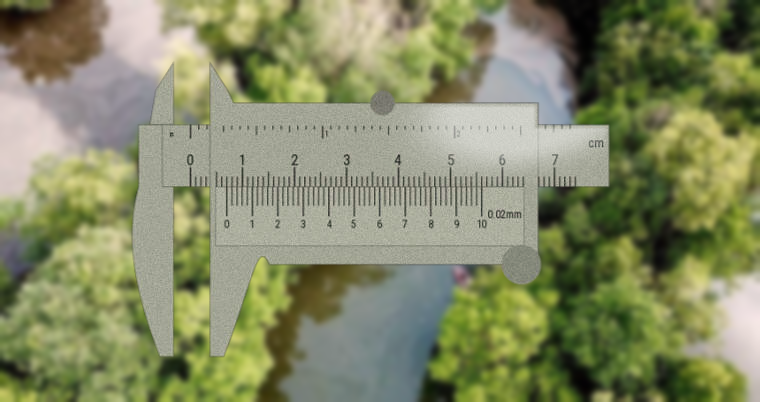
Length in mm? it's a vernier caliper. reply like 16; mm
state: 7.0; mm
